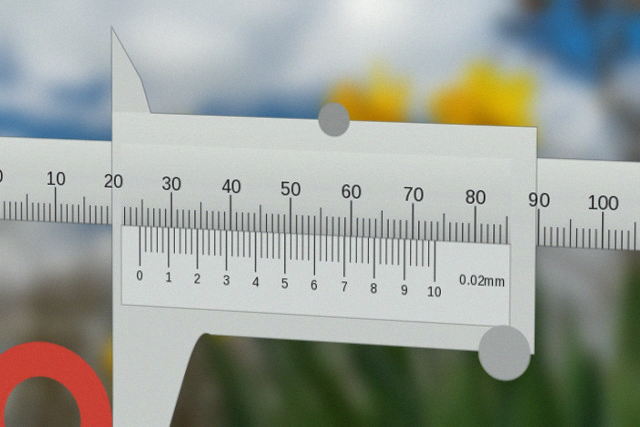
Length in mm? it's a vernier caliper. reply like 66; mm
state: 24.6; mm
